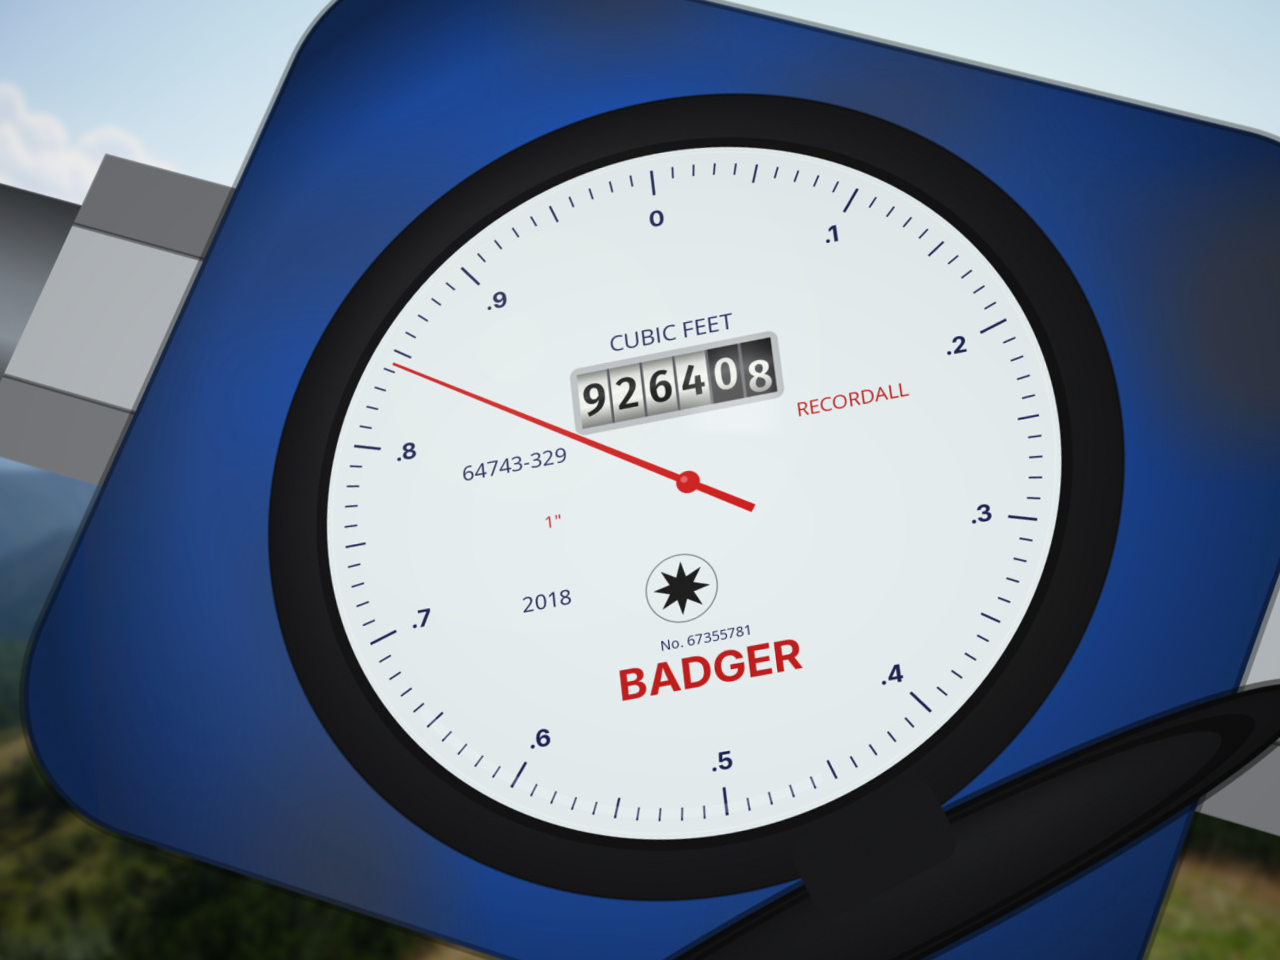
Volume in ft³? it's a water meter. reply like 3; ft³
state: 926407.84; ft³
